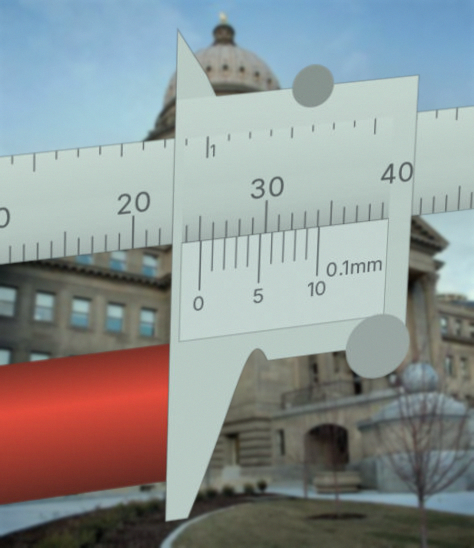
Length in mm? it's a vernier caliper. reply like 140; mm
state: 25.1; mm
